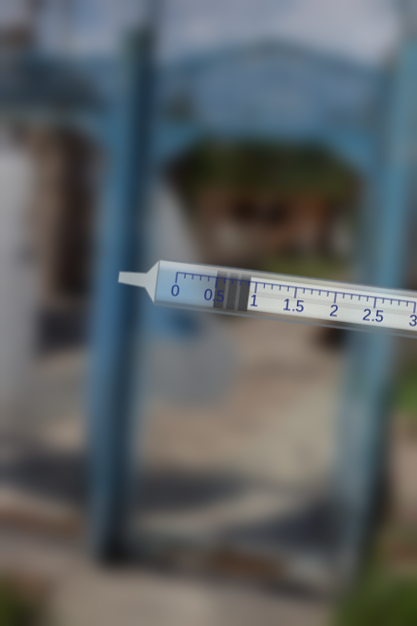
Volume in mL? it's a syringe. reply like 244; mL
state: 0.5; mL
